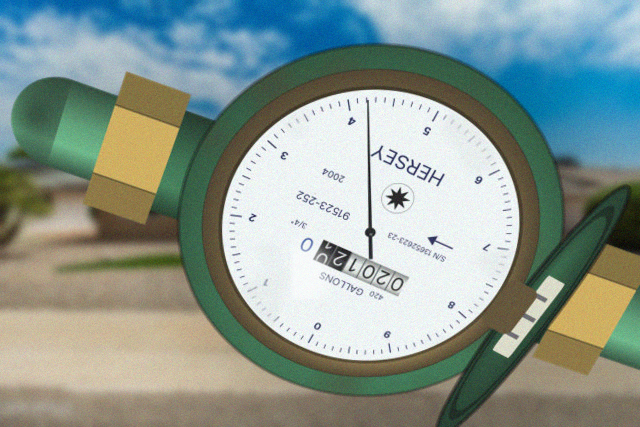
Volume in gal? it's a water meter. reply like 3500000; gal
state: 201204.2; gal
